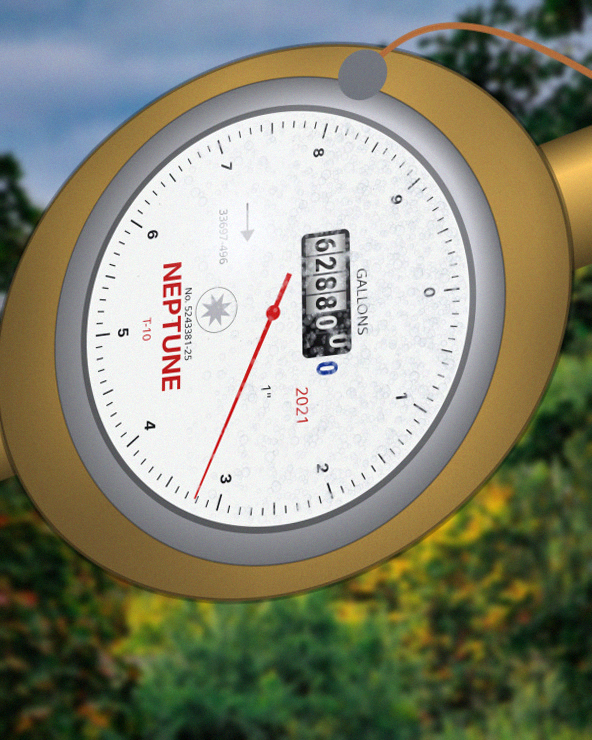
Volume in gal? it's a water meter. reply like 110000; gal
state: 6288003.2; gal
